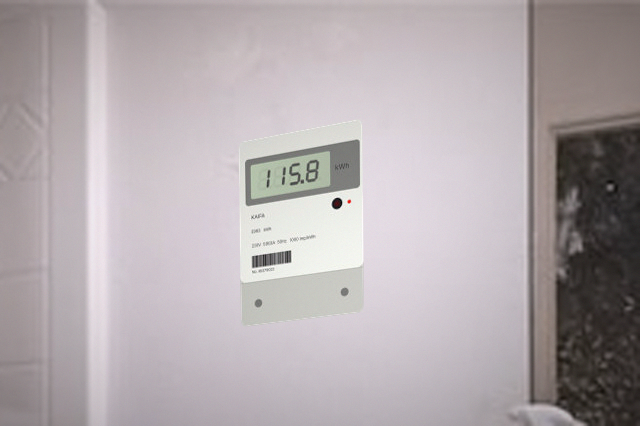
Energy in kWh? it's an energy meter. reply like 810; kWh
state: 115.8; kWh
